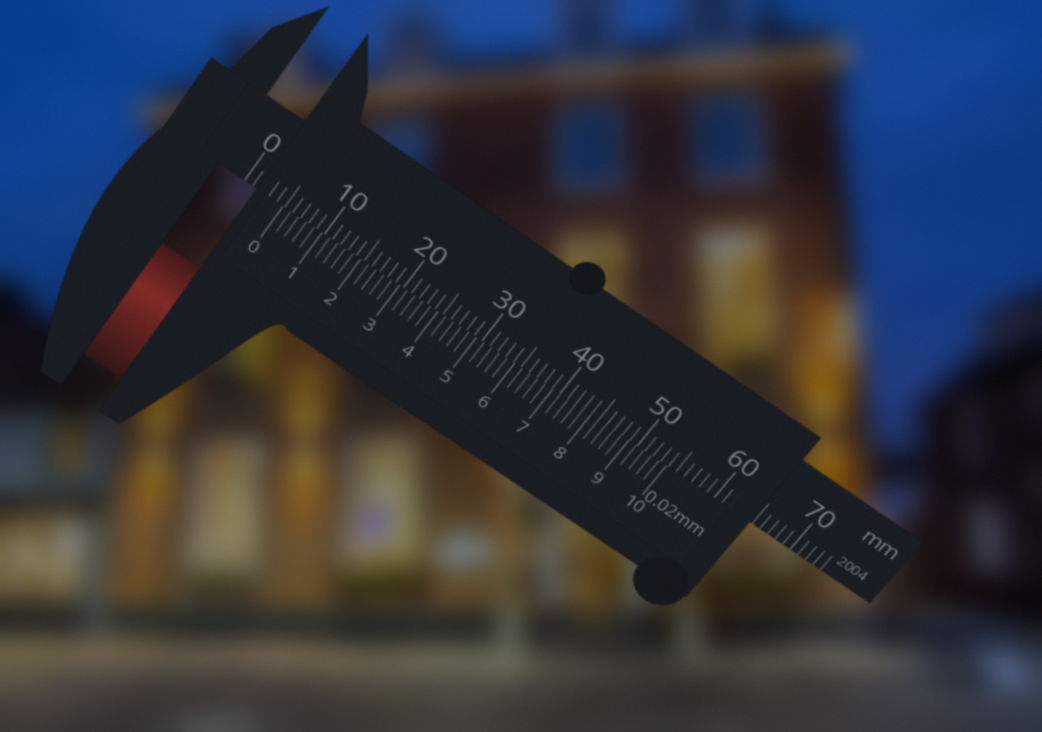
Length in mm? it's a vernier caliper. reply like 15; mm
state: 4.8; mm
